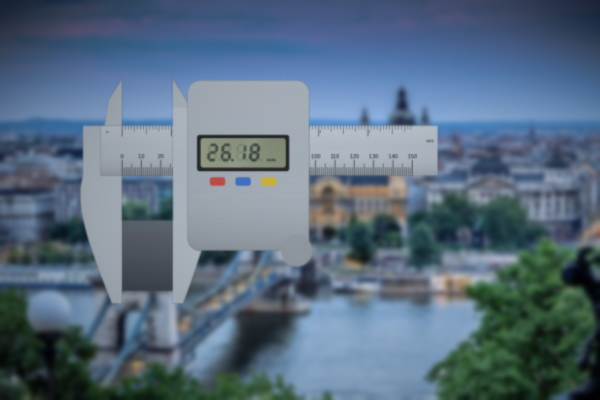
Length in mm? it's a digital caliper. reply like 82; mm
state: 26.18; mm
